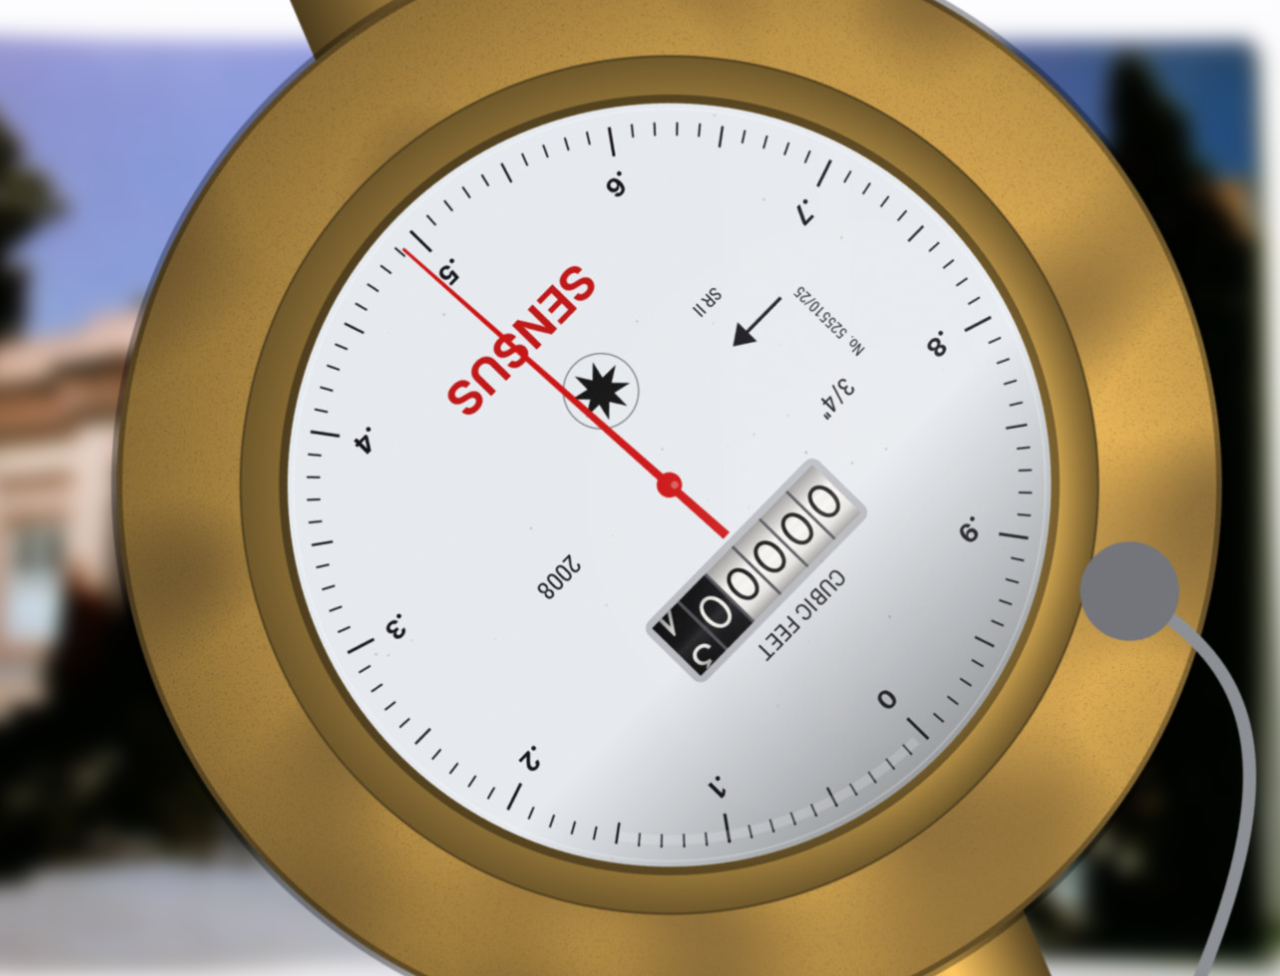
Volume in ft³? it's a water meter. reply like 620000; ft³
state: 3.49; ft³
